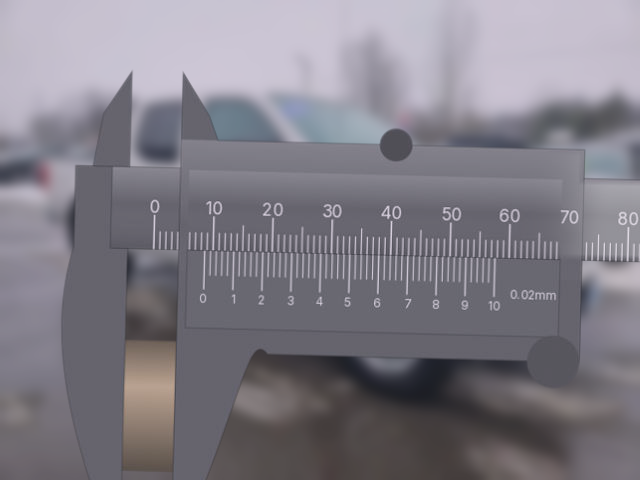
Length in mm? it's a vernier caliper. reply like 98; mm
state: 8.6; mm
